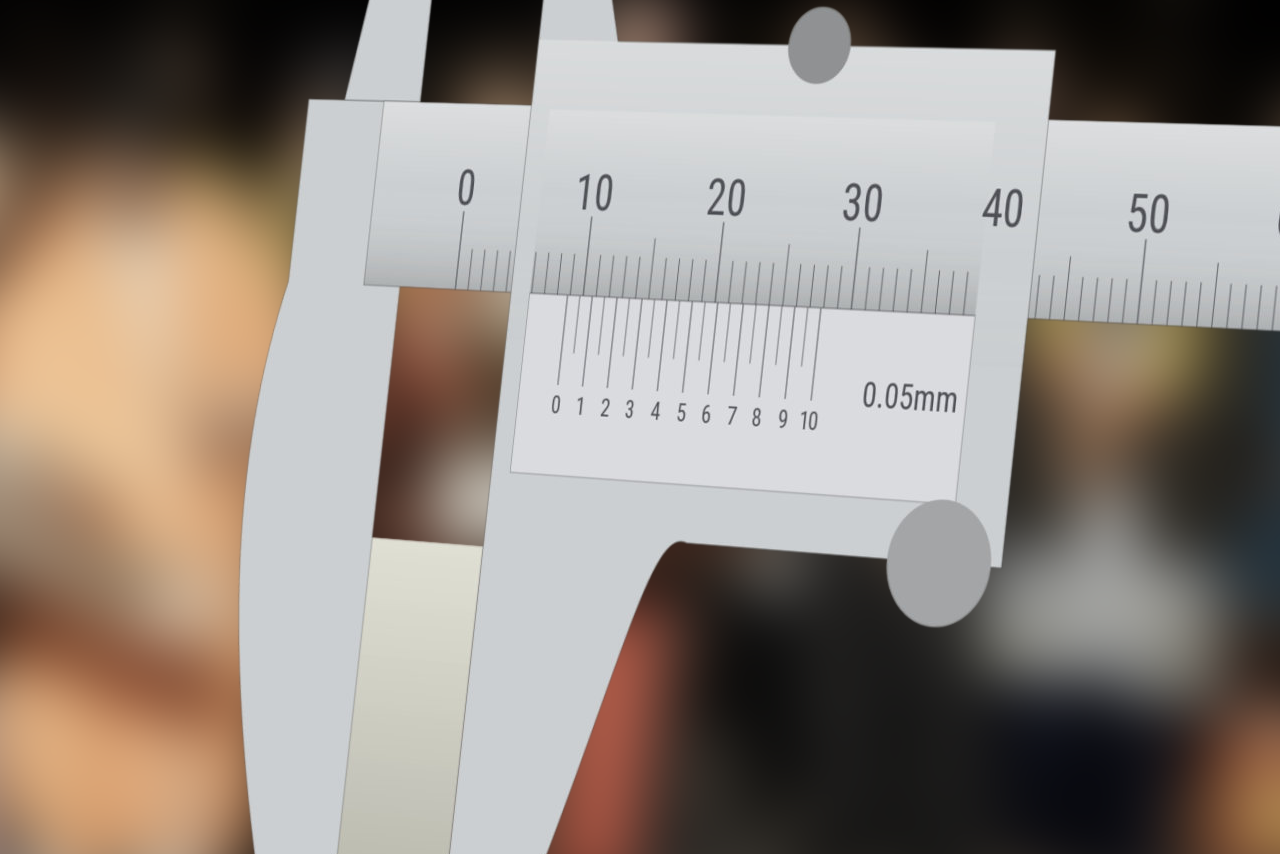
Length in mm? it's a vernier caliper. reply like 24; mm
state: 8.8; mm
